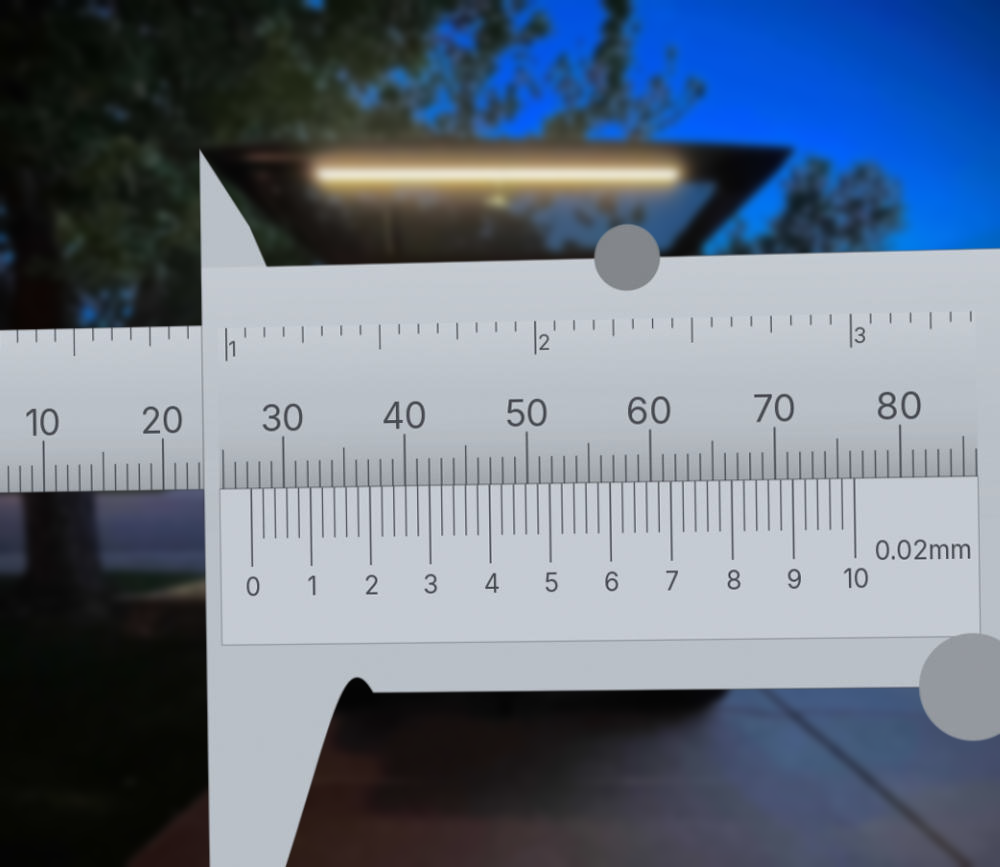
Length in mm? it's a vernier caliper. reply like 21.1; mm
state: 27.3; mm
